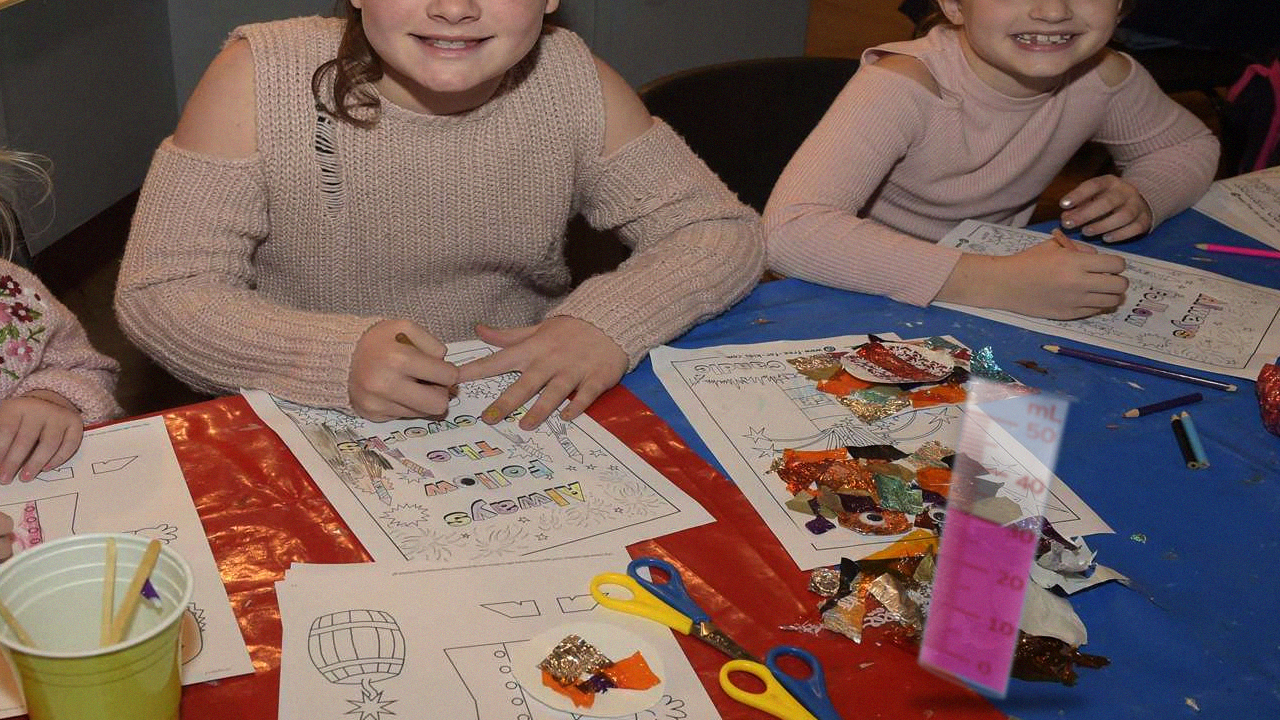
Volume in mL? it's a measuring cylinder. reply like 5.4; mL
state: 30; mL
